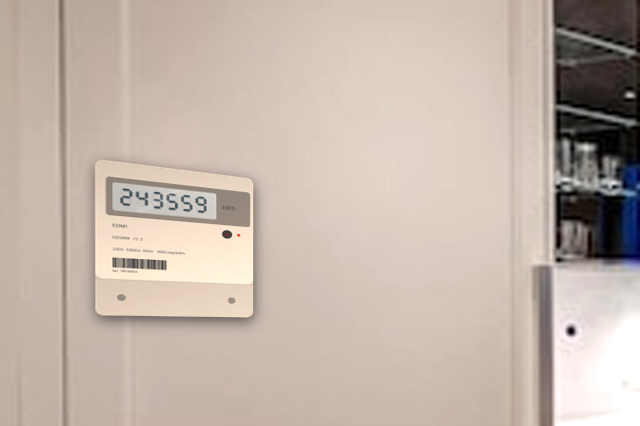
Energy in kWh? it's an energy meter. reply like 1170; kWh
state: 243559; kWh
